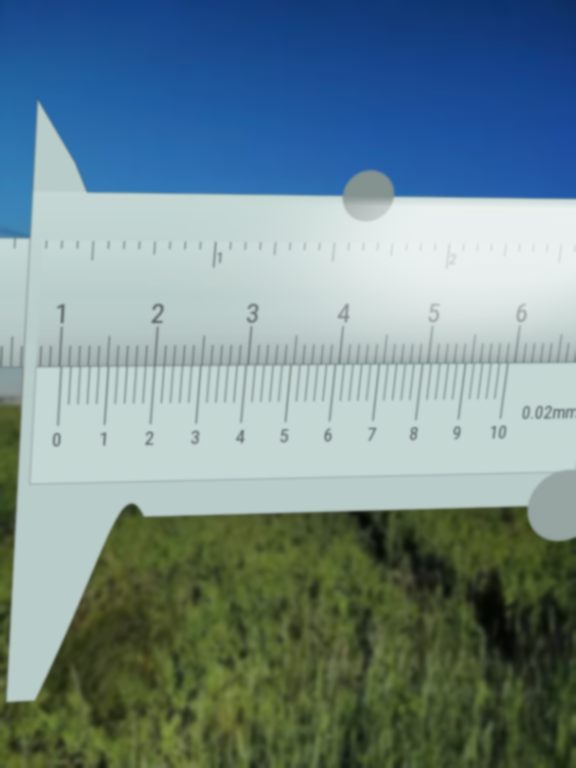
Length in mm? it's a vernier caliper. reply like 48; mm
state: 10.2; mm
